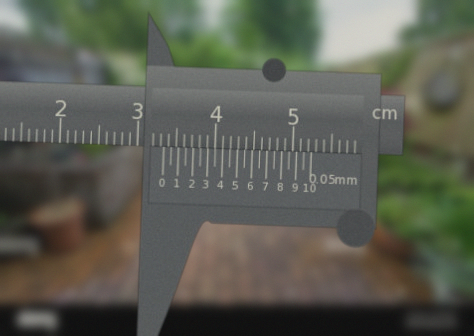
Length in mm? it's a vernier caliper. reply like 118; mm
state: 33.4; mm
